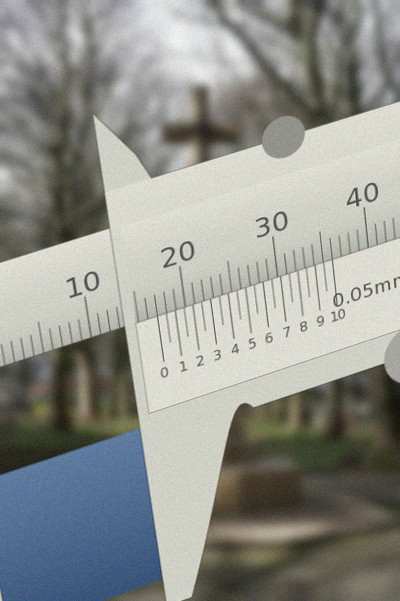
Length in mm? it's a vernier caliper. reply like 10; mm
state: 17.0; mm
